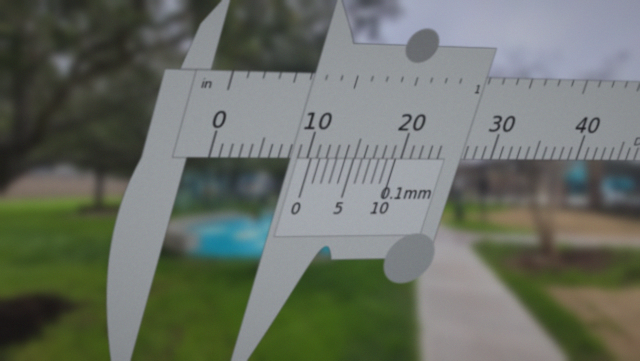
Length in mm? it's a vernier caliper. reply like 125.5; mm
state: 10.4; mm
